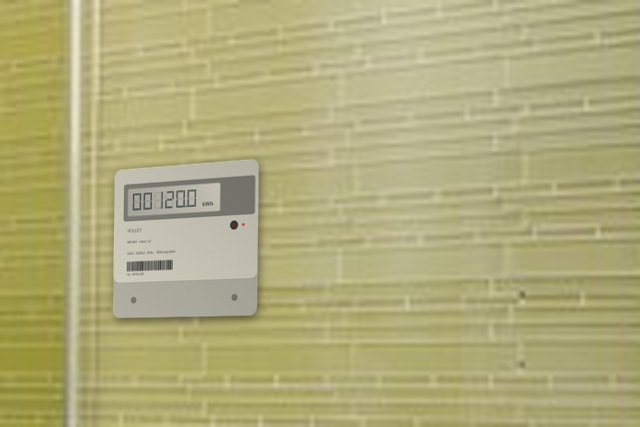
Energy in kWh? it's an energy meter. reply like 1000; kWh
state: 120.0; kWh
